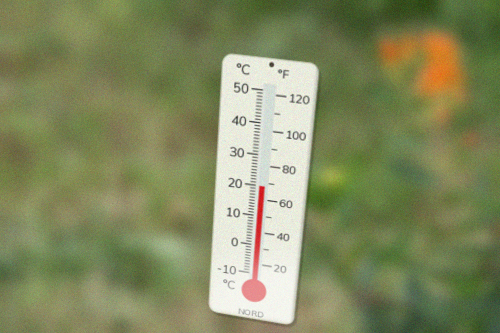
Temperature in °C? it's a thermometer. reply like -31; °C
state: 20; °C
